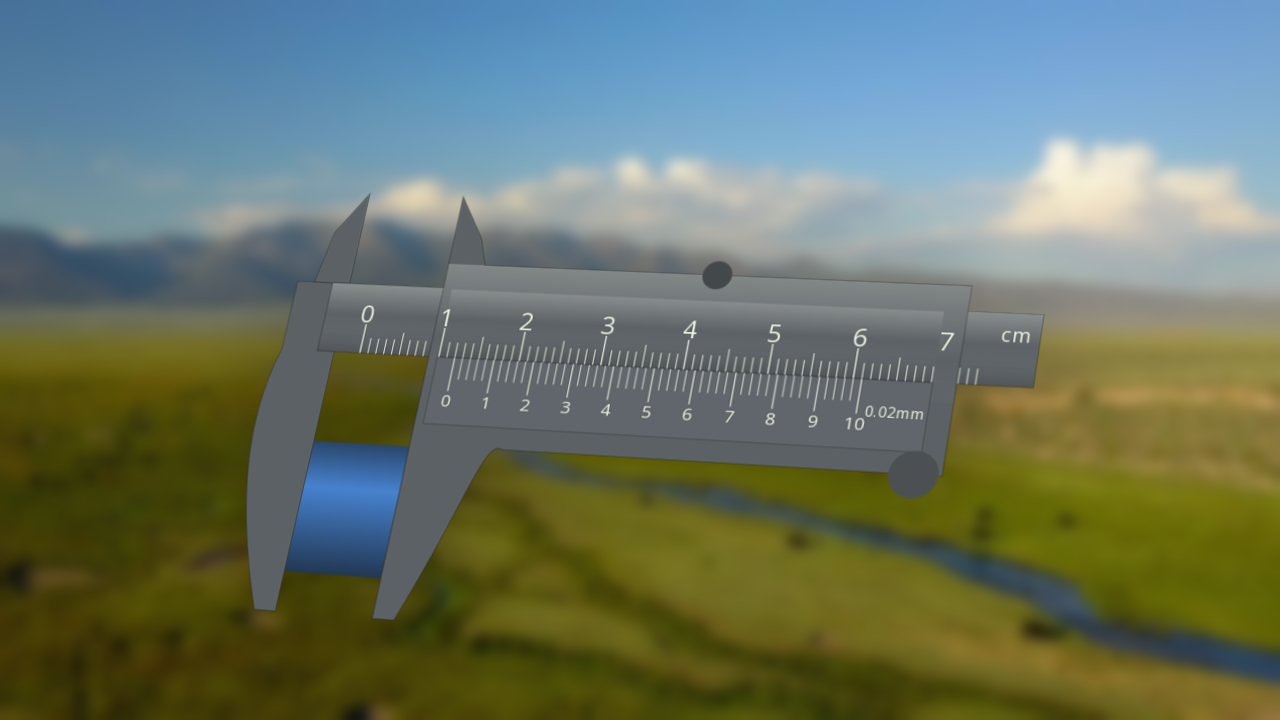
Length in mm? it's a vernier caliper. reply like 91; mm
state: 12.0; mm
